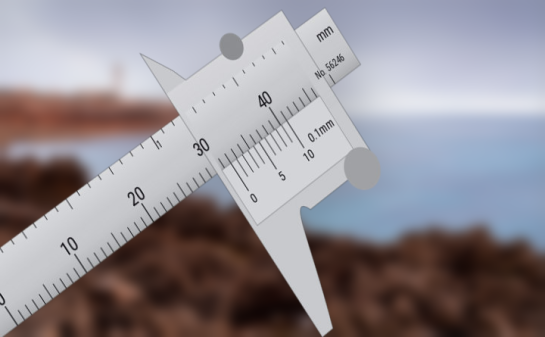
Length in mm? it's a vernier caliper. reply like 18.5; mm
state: 32.0; mm
